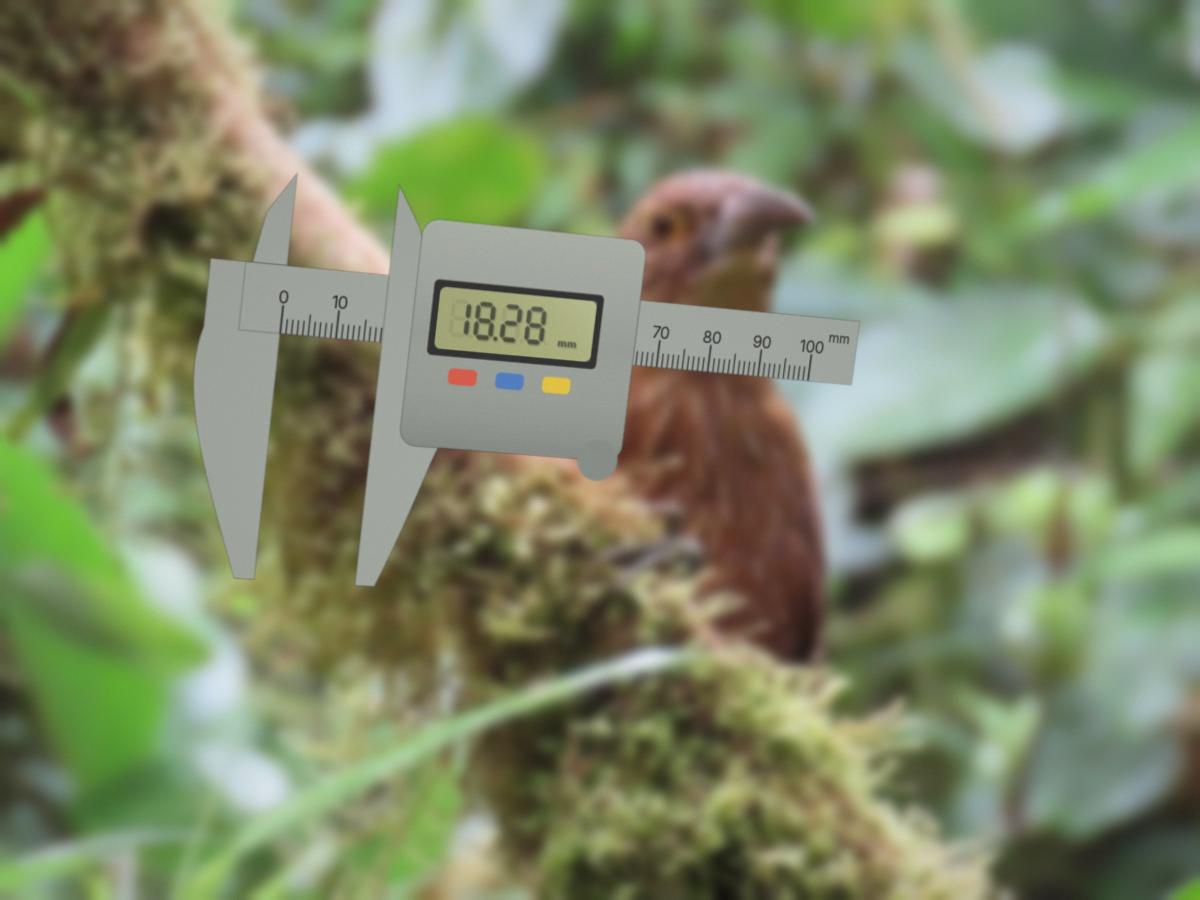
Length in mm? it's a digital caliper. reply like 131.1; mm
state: 18.28; mm
